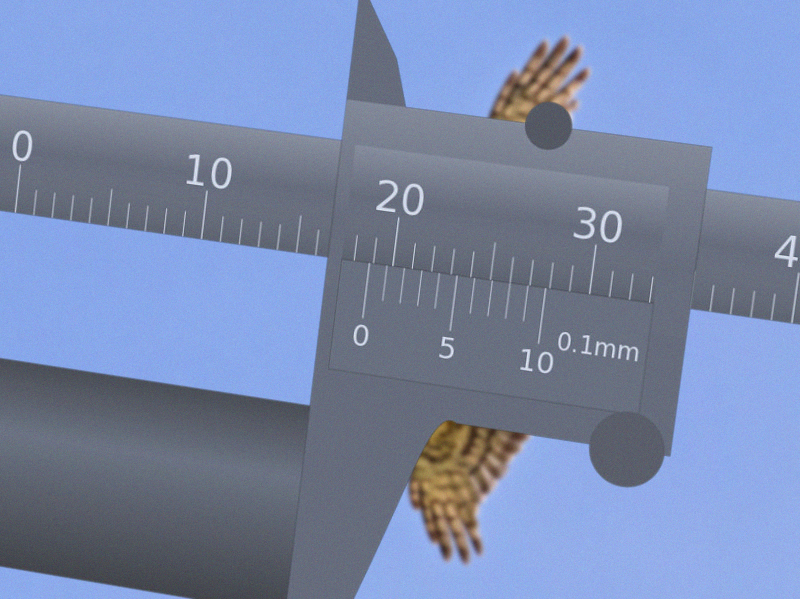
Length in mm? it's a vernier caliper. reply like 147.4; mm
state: 18.8; mm
